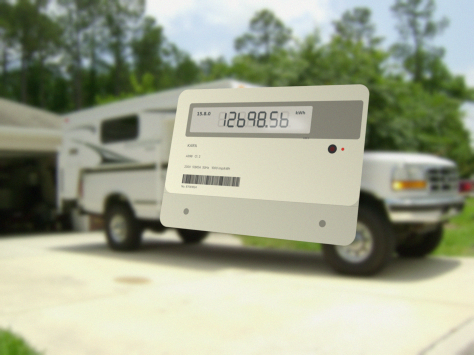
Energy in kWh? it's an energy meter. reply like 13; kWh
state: 12698.56; kWh
